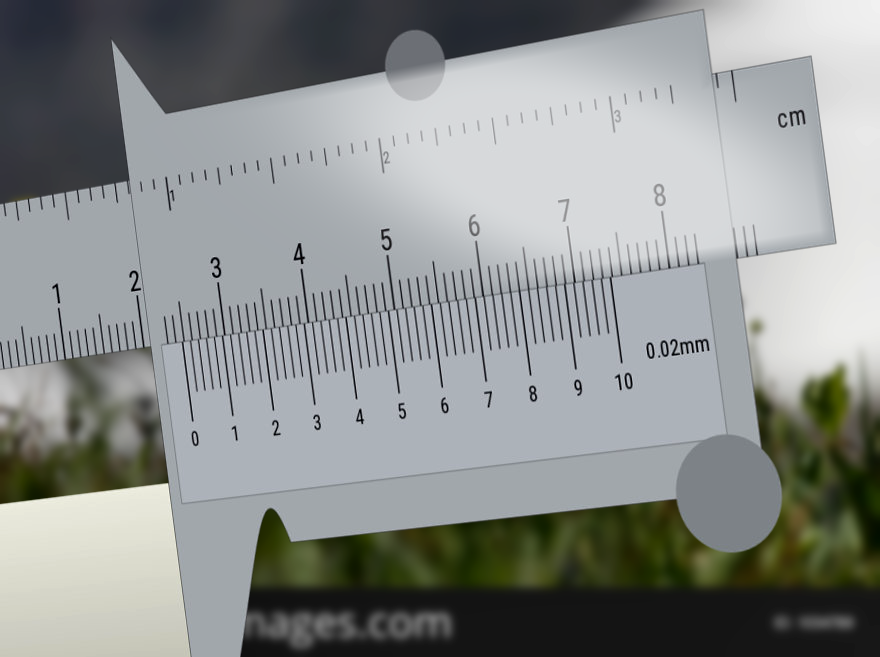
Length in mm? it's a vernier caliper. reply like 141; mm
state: 24.8; mm
